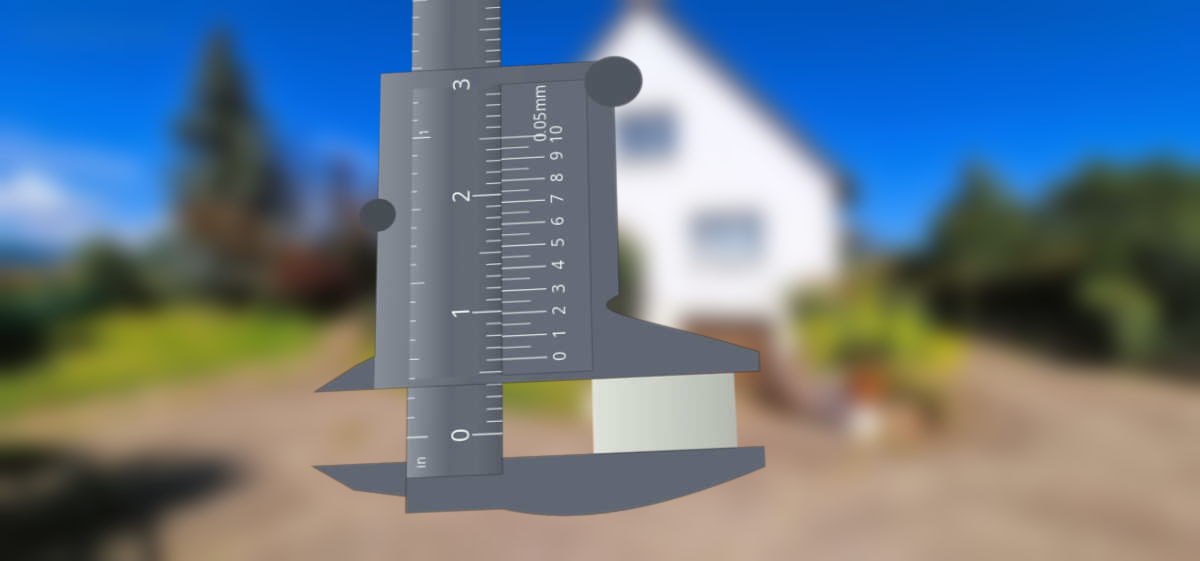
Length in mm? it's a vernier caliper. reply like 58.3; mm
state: 6.0; mm
